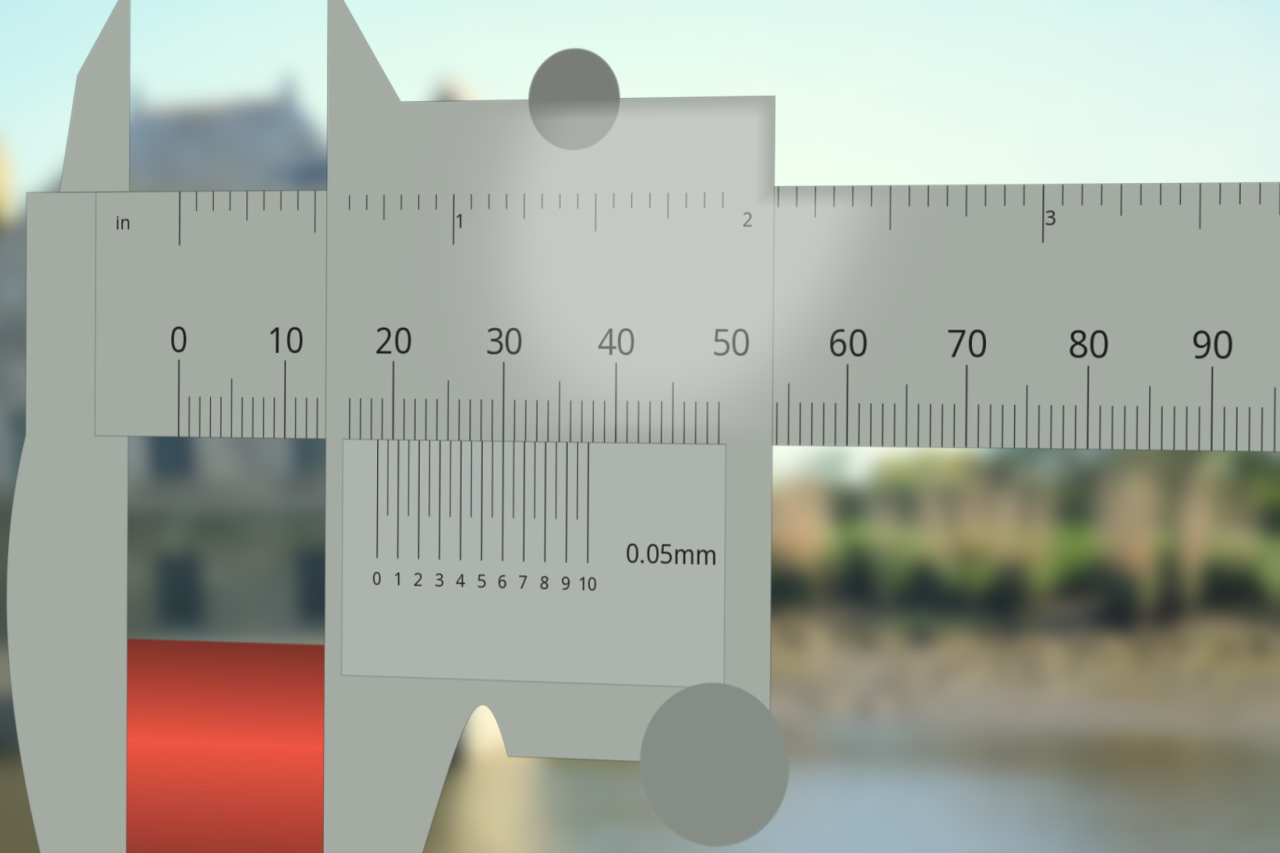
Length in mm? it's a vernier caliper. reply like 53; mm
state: 18.6; mm
